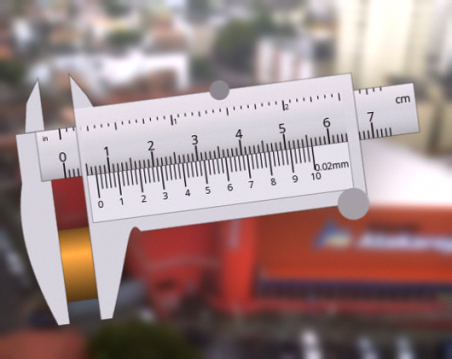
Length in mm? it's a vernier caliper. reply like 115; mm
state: 7.0; mm
